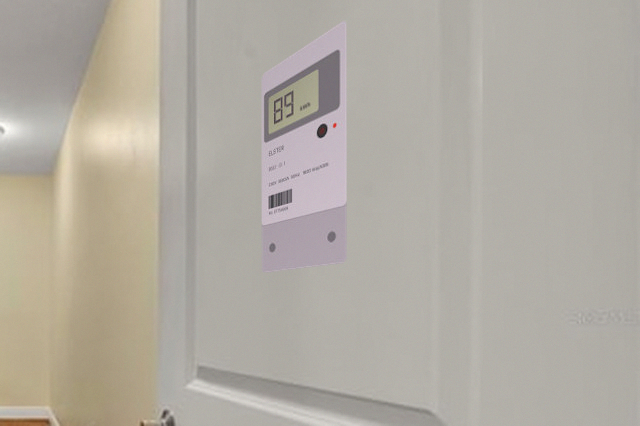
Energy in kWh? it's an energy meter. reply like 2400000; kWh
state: 89; kWh
